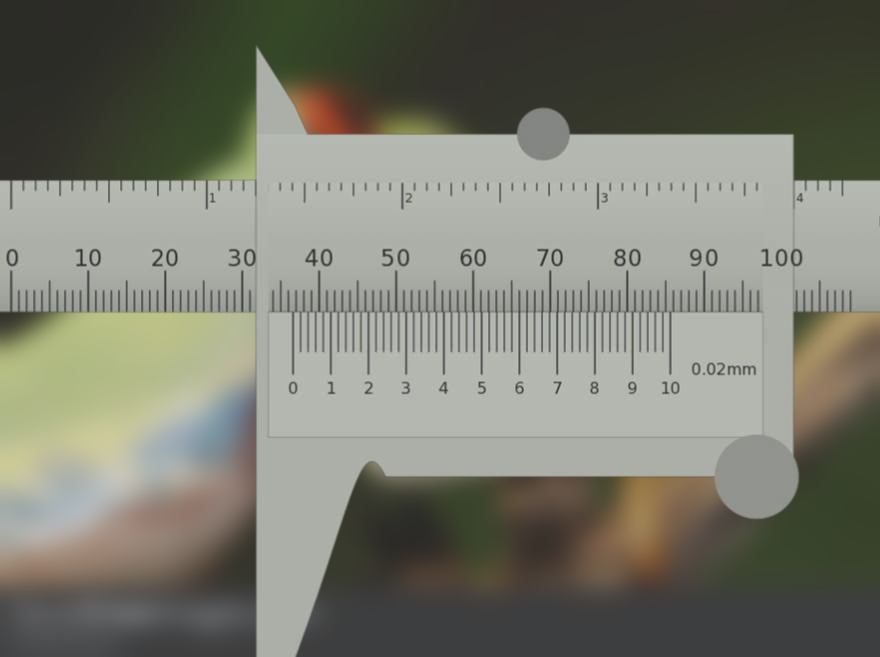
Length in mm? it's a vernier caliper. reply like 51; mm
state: 36.6; mm
